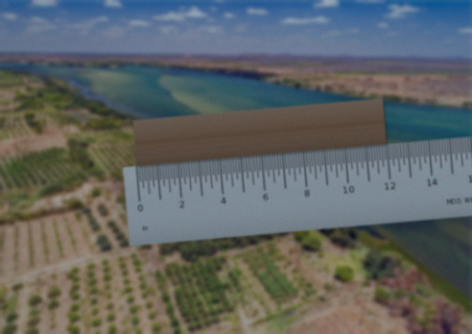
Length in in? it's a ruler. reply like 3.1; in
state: 12; in
